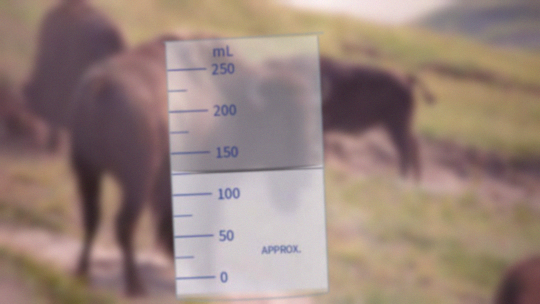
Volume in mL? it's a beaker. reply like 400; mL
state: 125; mL
